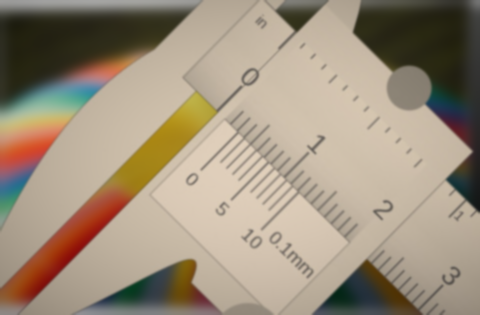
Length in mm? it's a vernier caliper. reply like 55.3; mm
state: 3.2; mm
